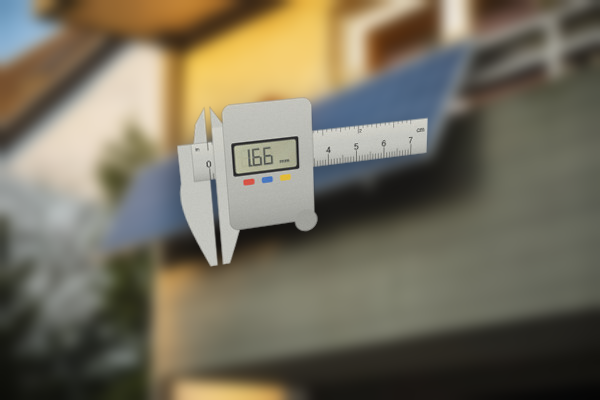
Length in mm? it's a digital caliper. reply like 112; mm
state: 1.66; mm
